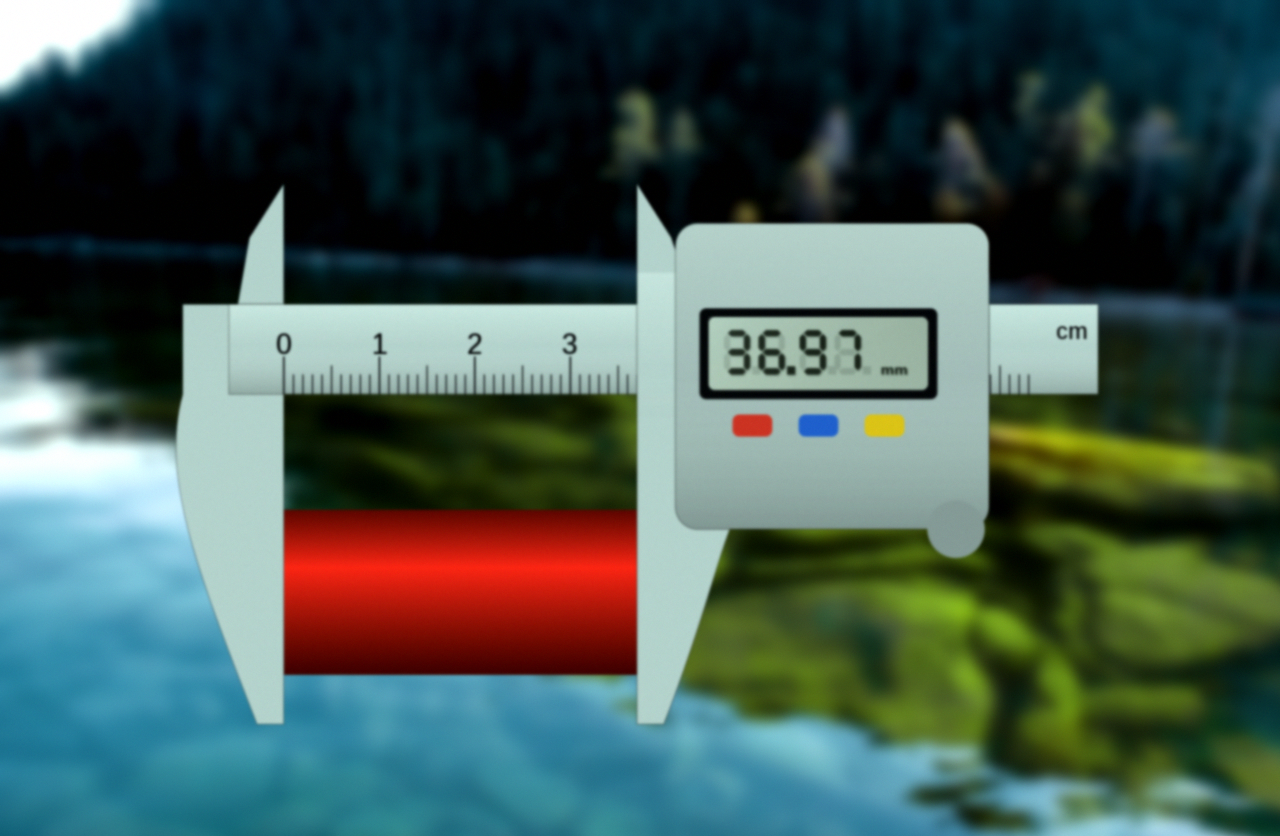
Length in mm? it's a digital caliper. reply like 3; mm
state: 36.97; mm
